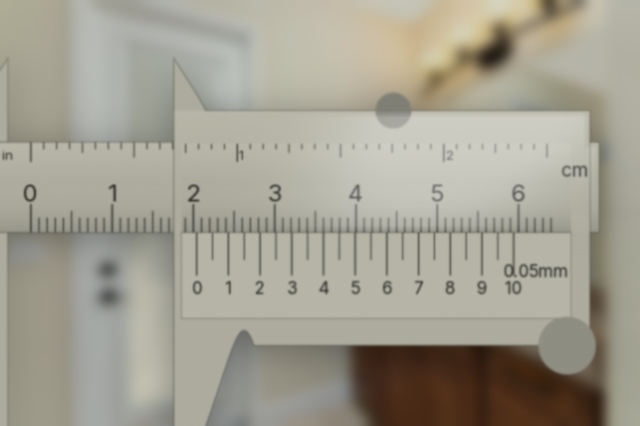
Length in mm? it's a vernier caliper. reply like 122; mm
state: 20.4; mm
